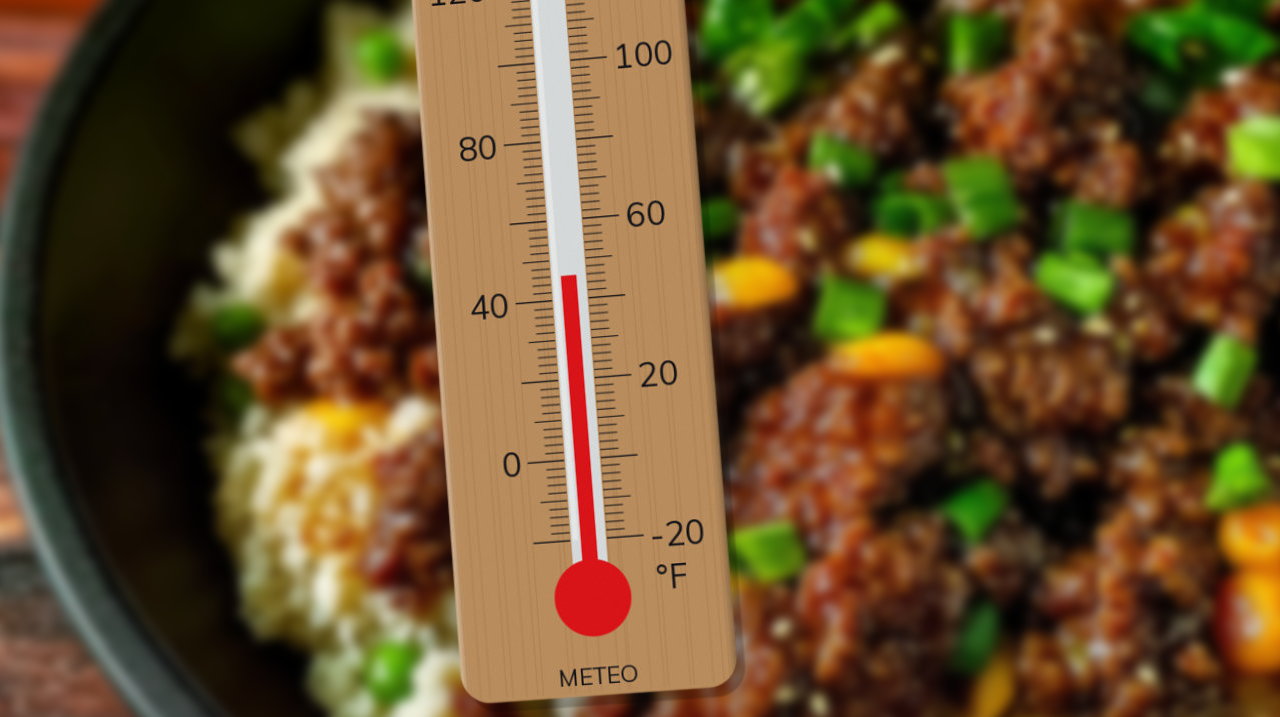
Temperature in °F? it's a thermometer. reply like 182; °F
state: 46; °F
